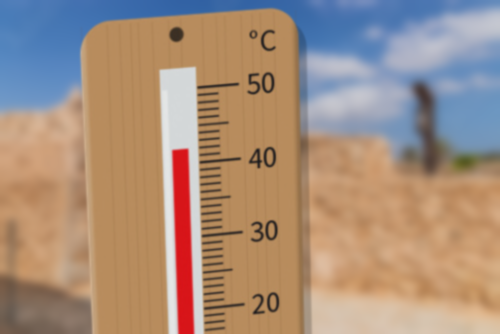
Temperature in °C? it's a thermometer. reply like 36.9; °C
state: 42; °C
